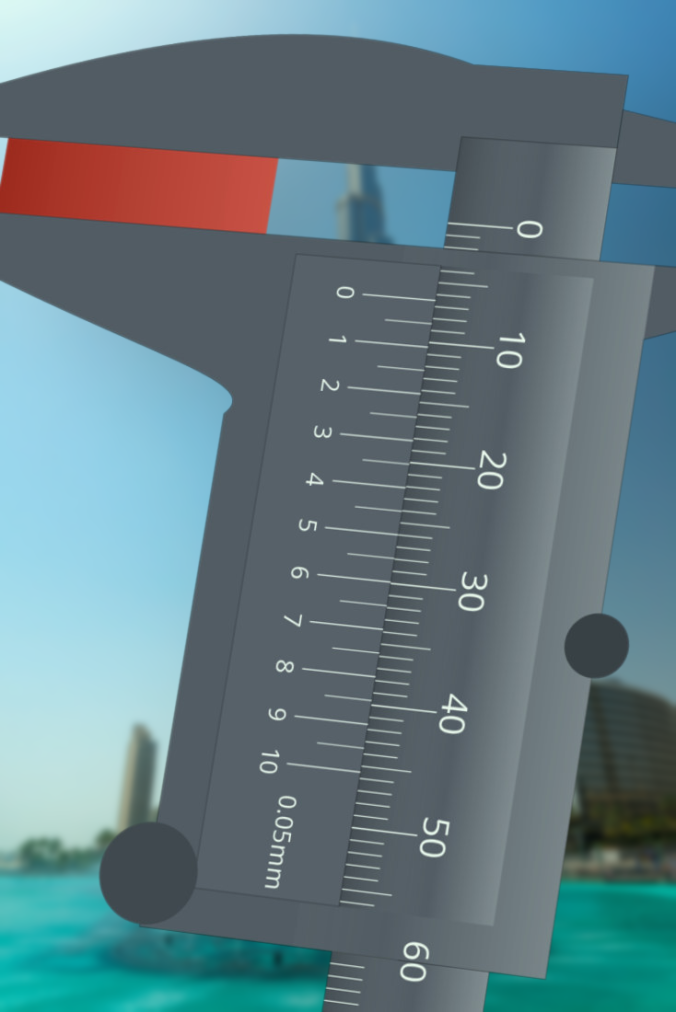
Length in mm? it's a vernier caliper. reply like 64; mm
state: 6.5; mm
